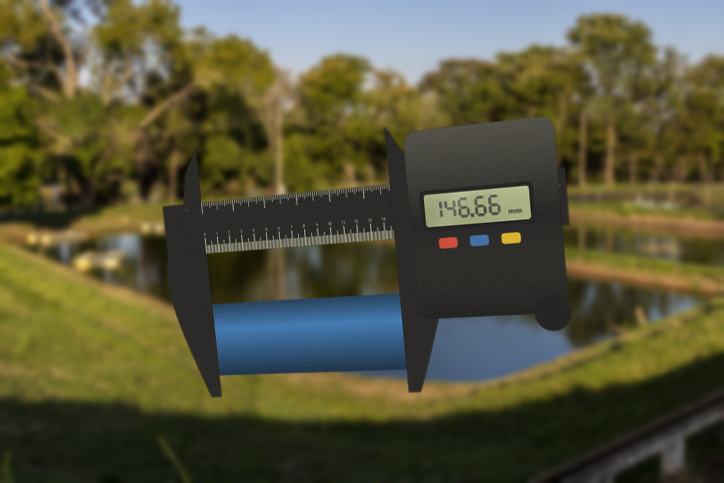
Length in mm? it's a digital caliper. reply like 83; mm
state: 146.66; mm
